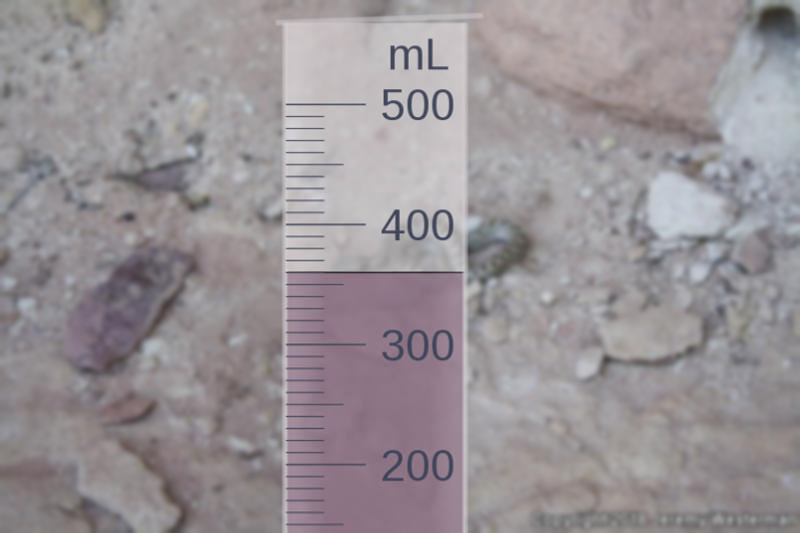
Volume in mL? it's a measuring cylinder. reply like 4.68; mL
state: 360; mL
